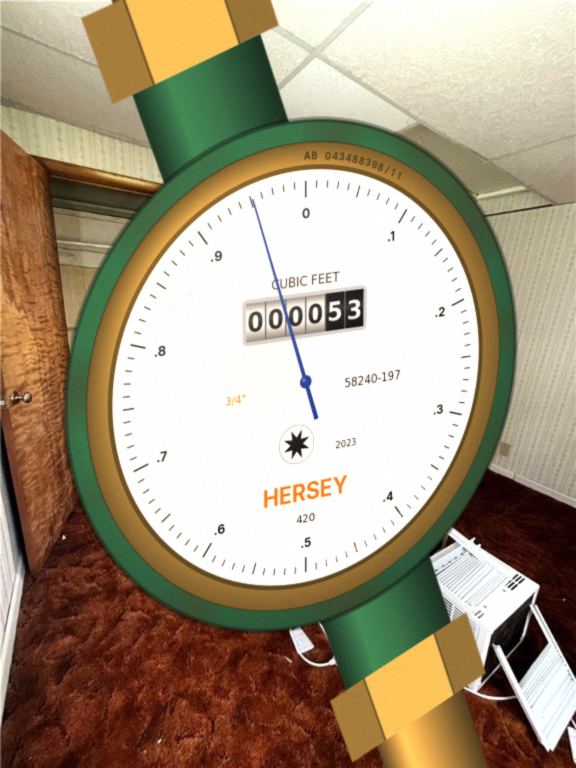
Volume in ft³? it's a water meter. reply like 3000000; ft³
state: 52.95; ft³
